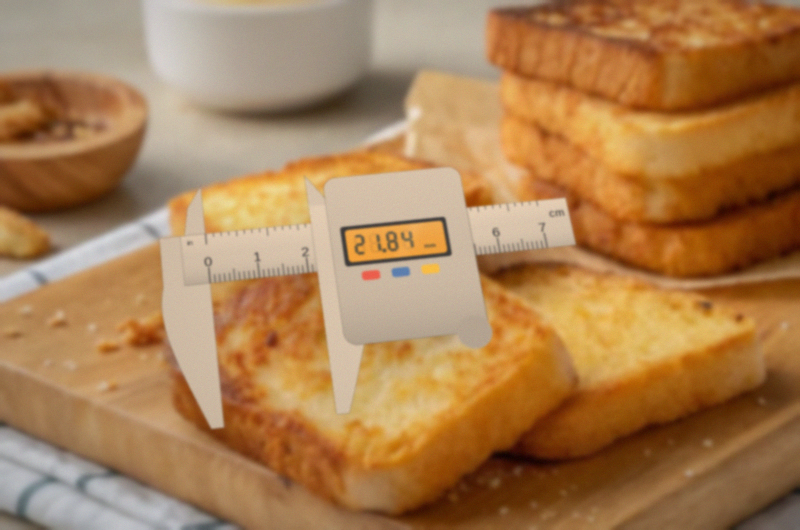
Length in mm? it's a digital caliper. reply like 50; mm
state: 21.84; mm
